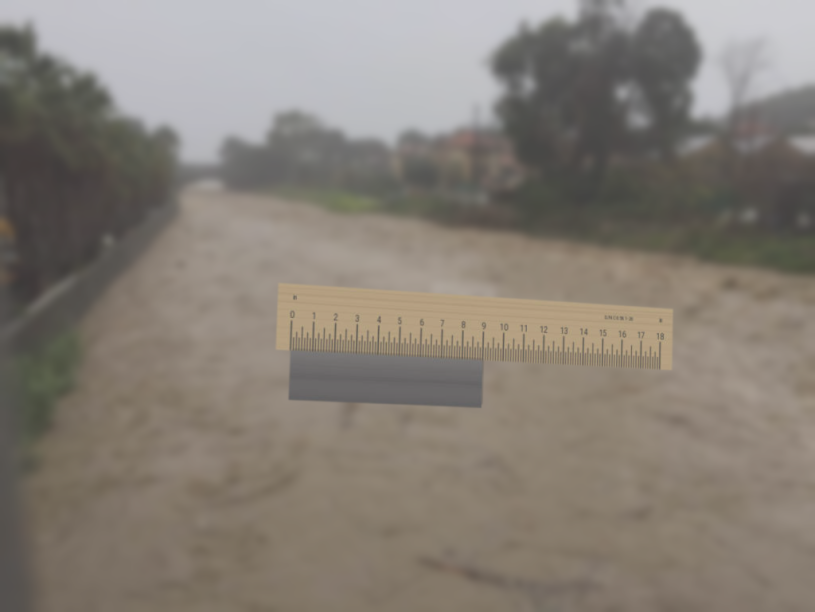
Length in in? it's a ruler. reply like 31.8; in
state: 9; in
